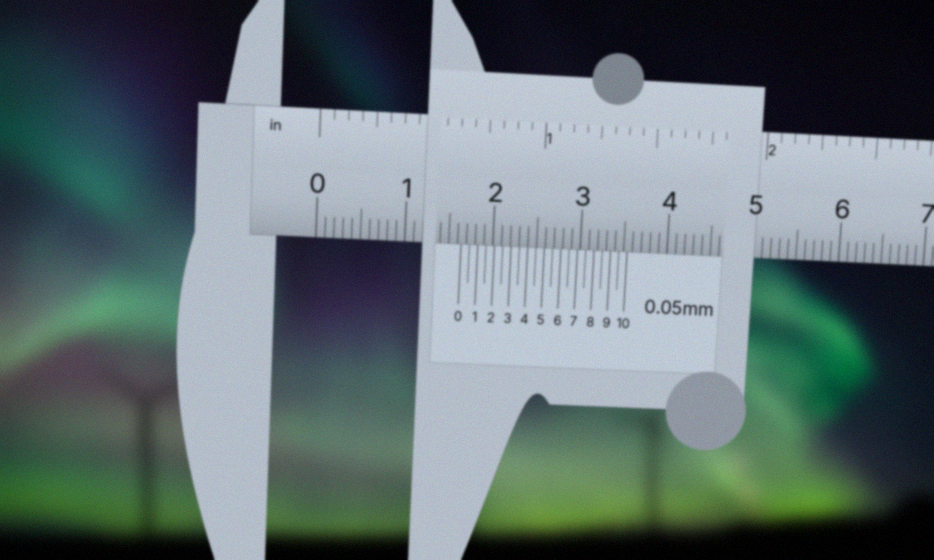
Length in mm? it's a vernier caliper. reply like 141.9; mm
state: 16.4; mm
